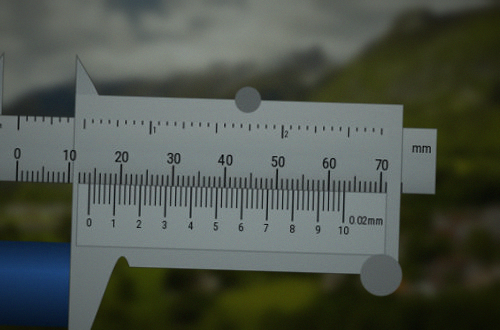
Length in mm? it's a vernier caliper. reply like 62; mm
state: 14.0; mm
